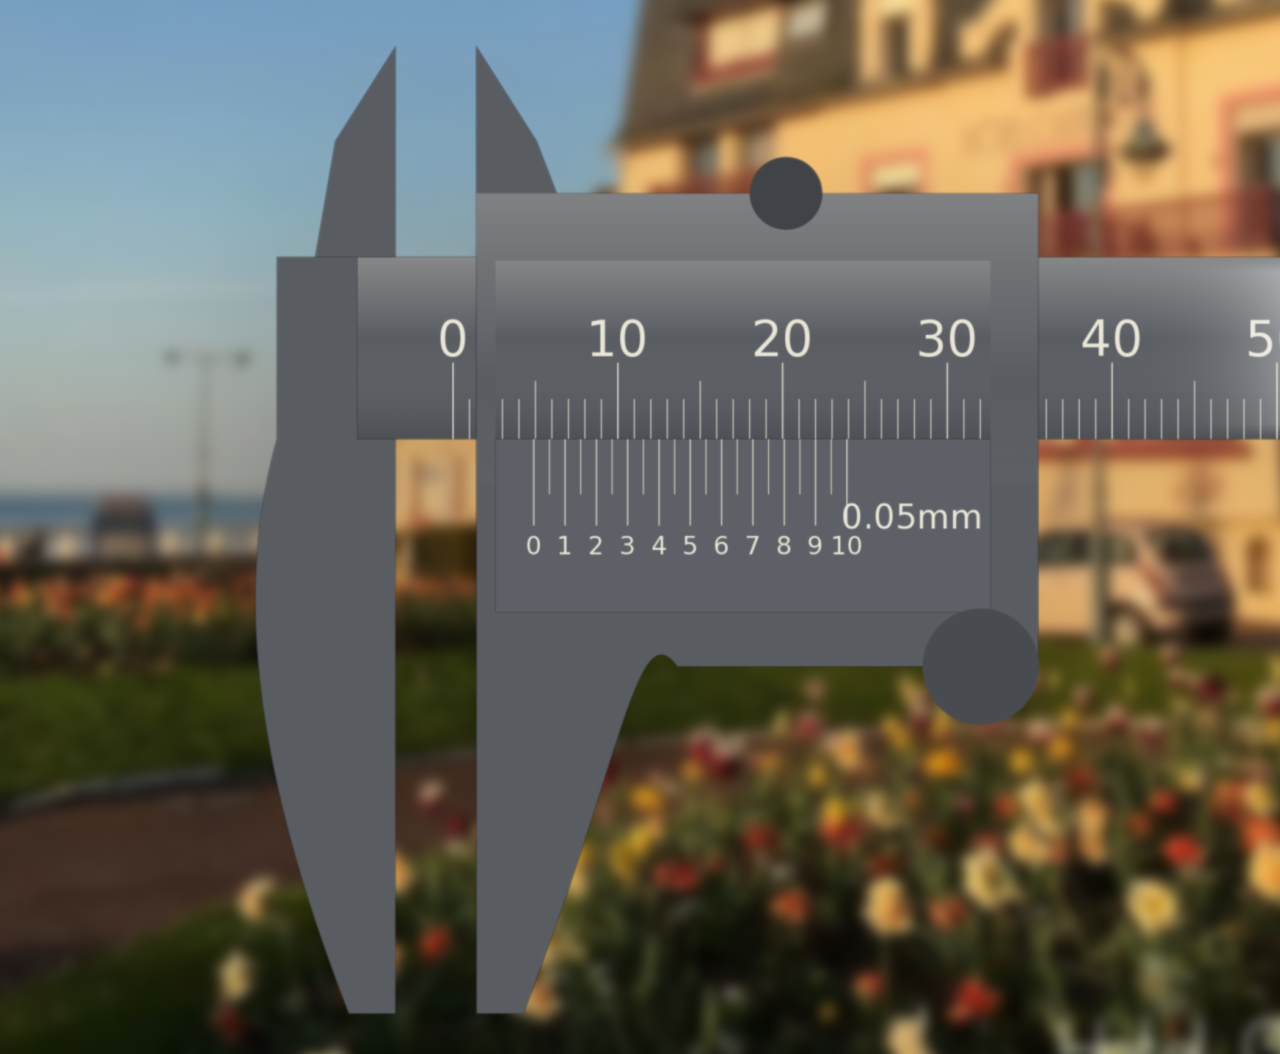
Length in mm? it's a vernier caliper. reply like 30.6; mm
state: 4.9; mm
